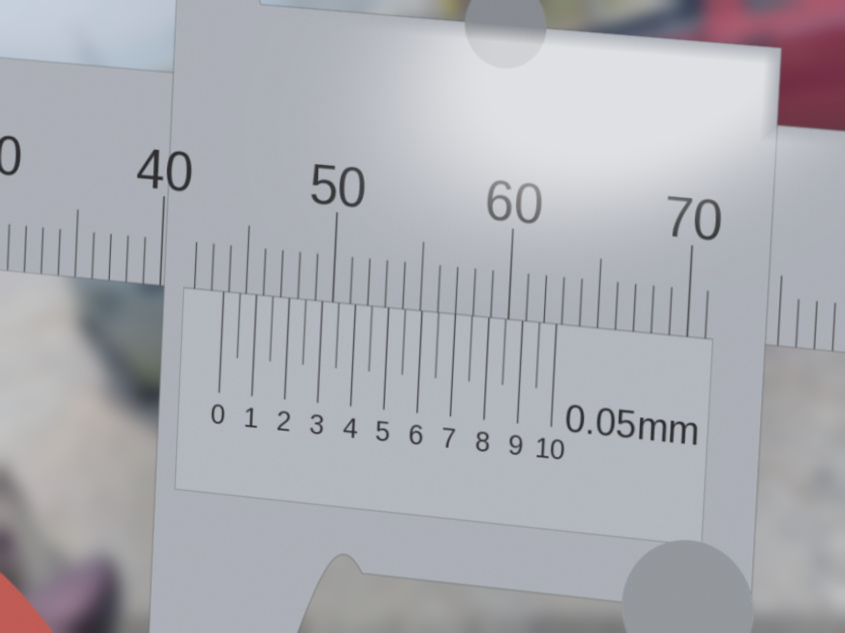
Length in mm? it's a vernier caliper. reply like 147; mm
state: 43.7; mm
